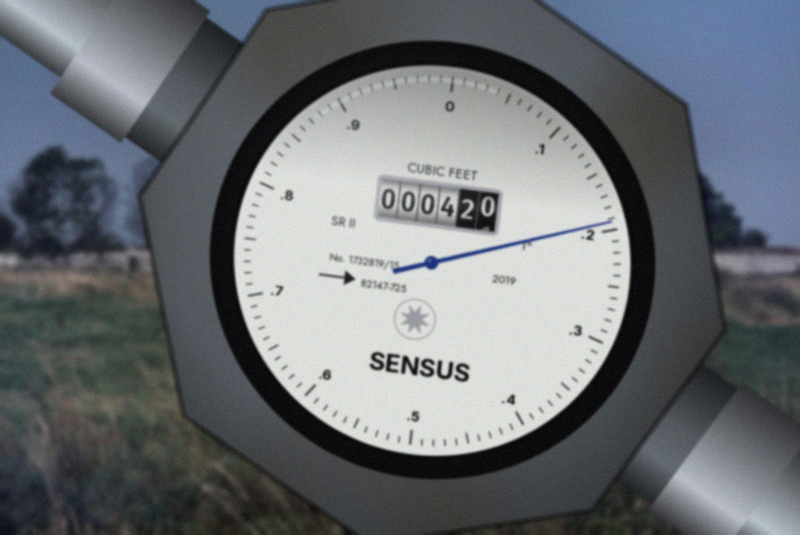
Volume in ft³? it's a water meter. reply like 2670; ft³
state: 420.19; ft³
